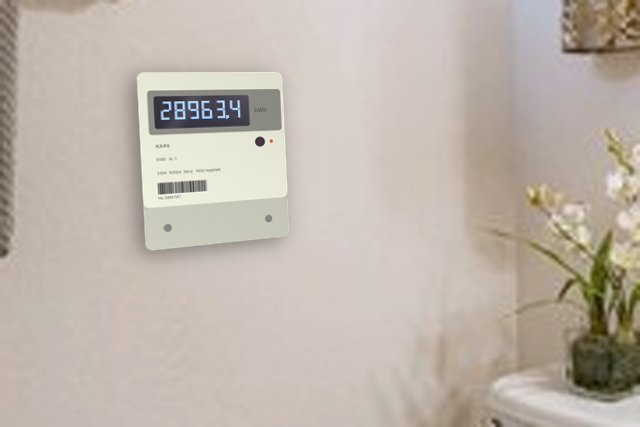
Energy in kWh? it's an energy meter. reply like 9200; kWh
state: 28963.4; kWh
